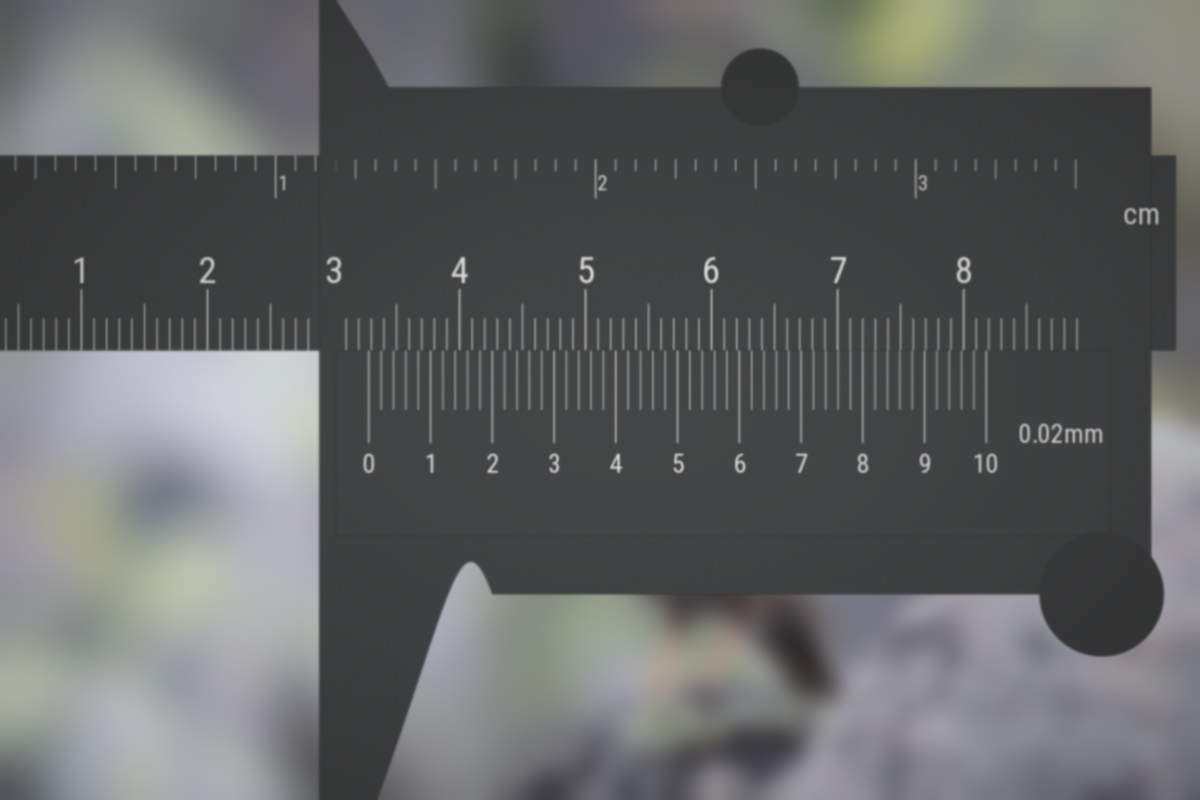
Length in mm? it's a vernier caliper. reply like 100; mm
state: 32.8; mm
